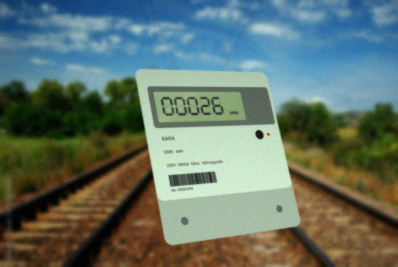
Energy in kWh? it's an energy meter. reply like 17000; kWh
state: 26; kWh
